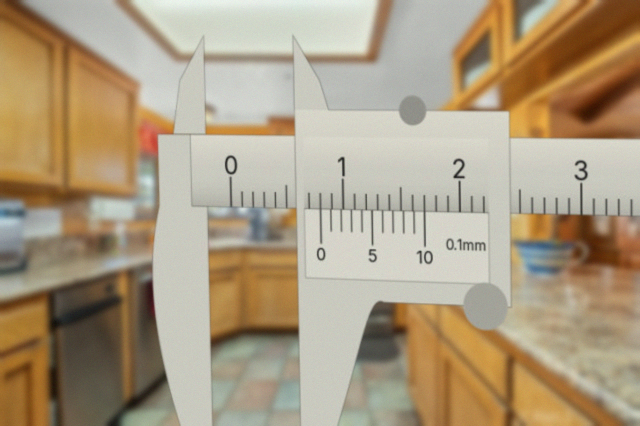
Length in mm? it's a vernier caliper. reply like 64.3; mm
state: 8.0; mm
